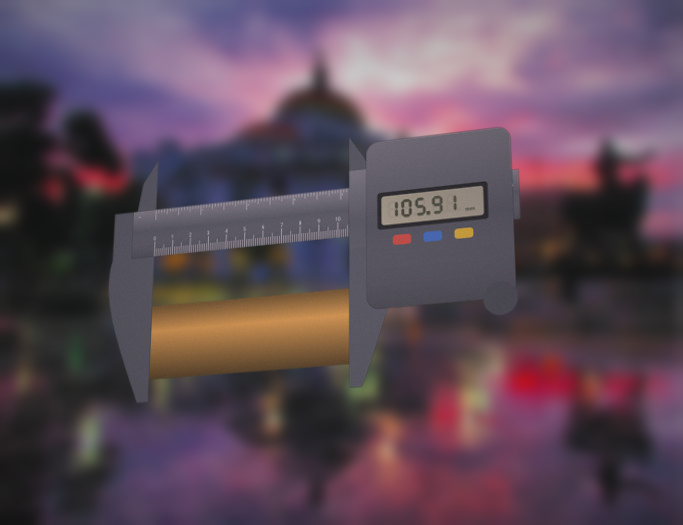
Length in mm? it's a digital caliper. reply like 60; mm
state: 105.91; mm
